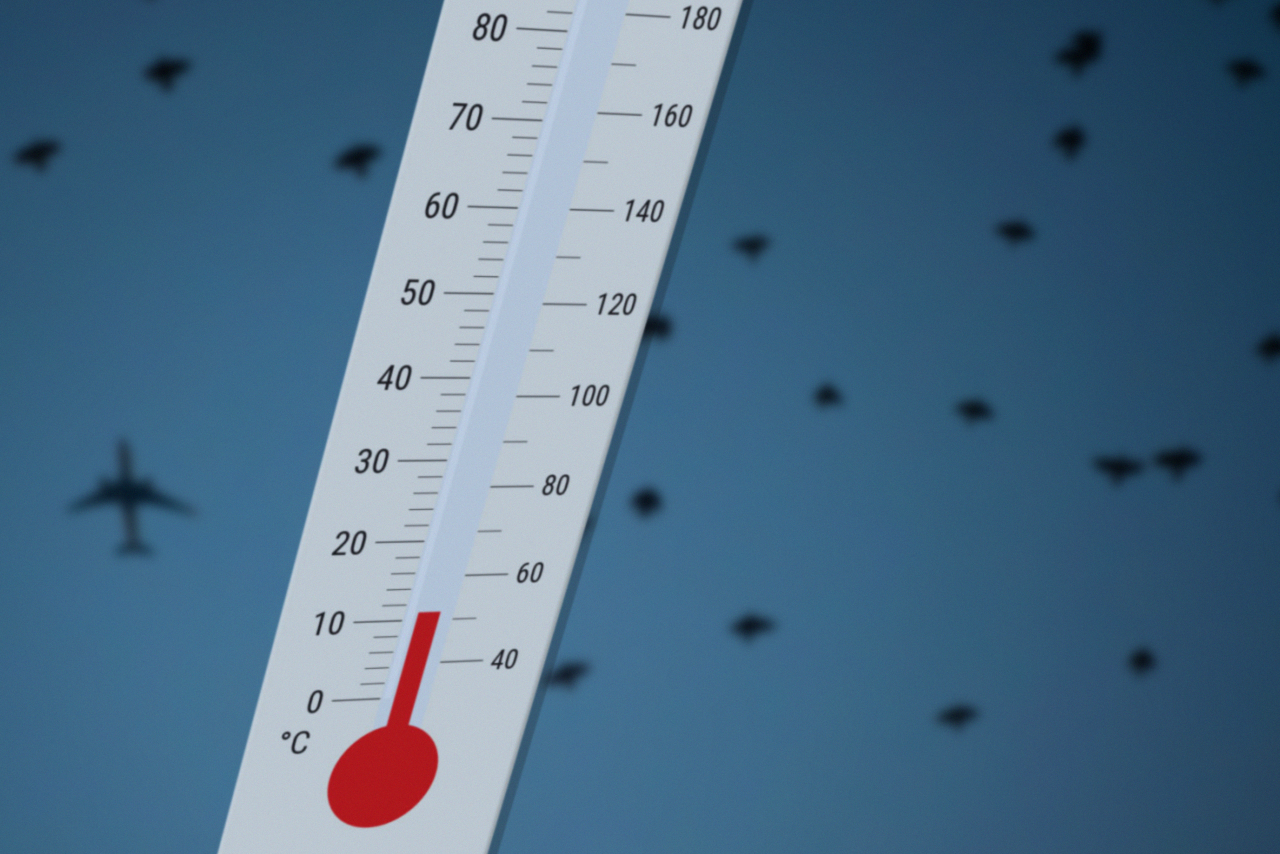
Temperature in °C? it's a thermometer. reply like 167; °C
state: 11; °C
